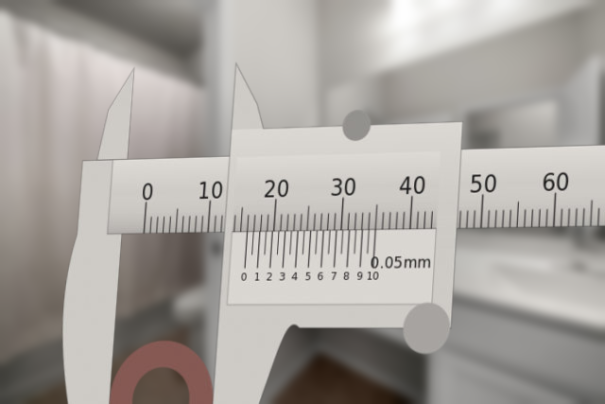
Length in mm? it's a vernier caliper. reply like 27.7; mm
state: 16.0; mm
